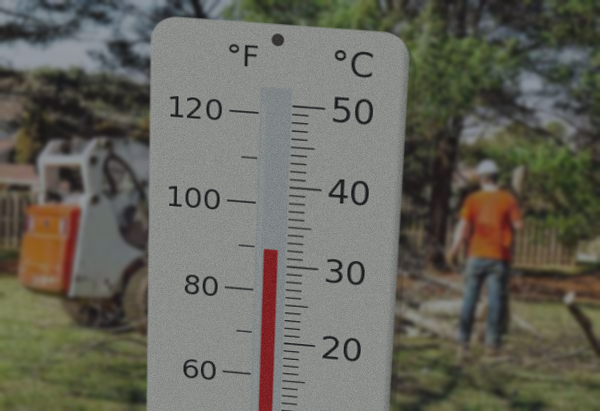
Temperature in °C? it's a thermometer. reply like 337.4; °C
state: 32; °C
